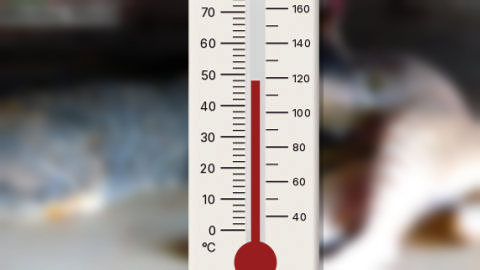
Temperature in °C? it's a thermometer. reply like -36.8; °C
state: 48; °C
